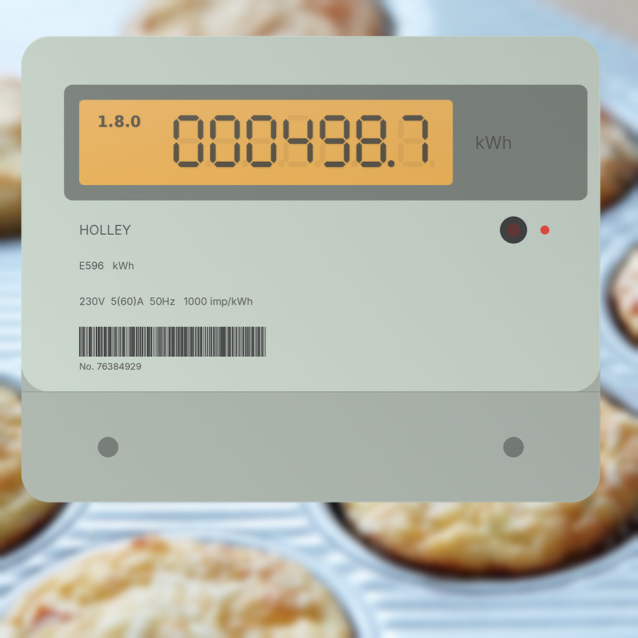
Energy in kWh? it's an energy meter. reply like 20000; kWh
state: 498.7; kWh
